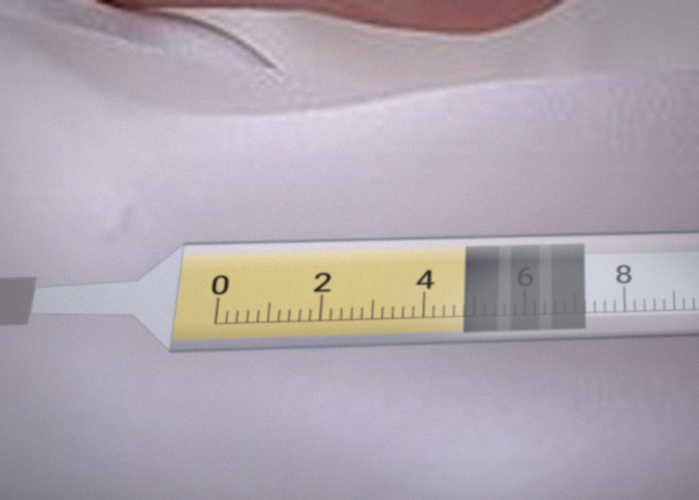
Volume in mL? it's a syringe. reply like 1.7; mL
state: 4.8; mL
